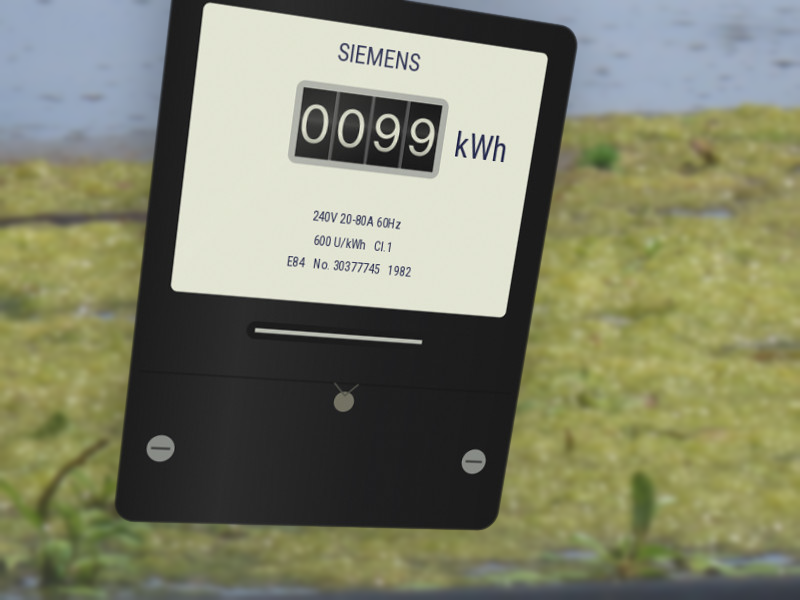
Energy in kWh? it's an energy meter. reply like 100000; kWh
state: 99; kWh
